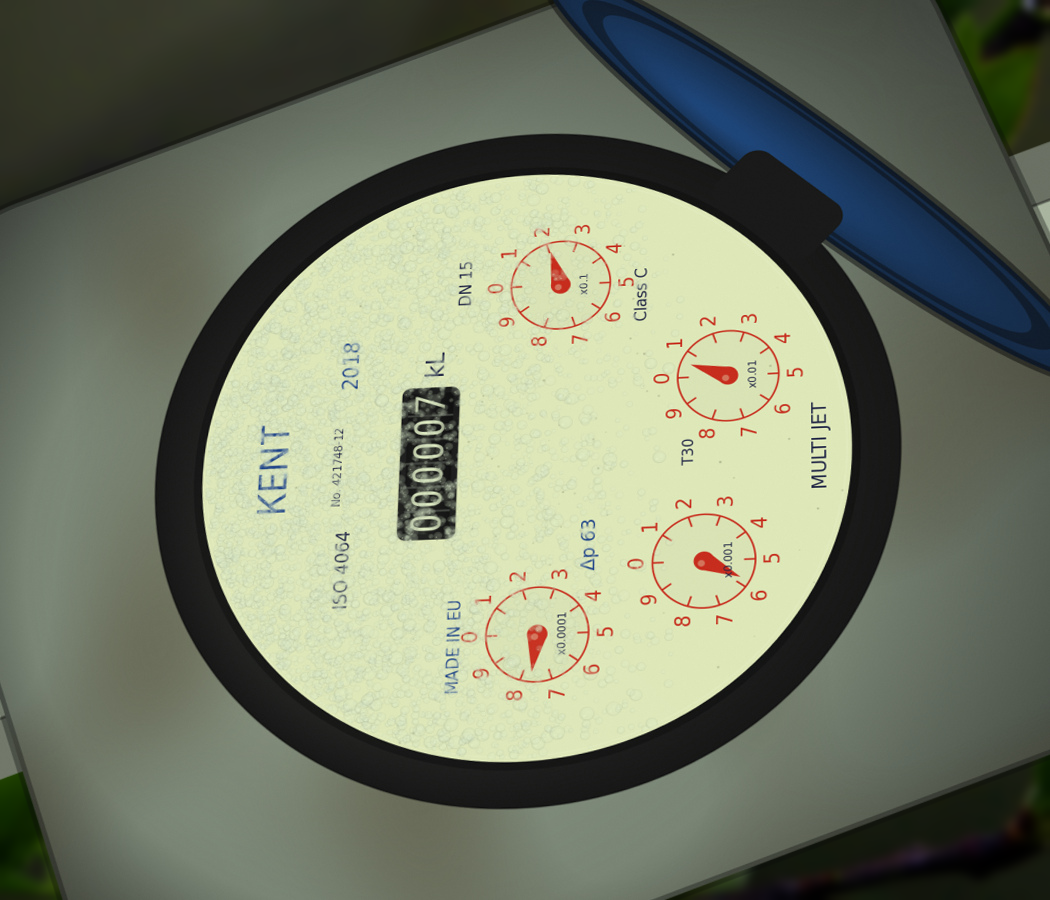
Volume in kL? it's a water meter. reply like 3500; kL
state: 7.2057; kL
